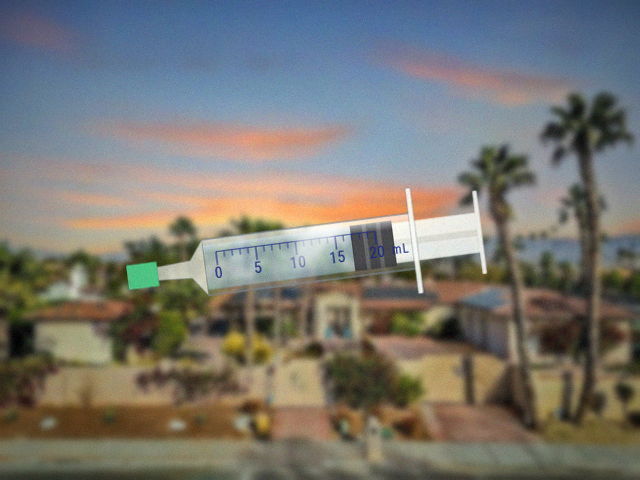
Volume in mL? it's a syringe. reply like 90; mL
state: 17; mL
